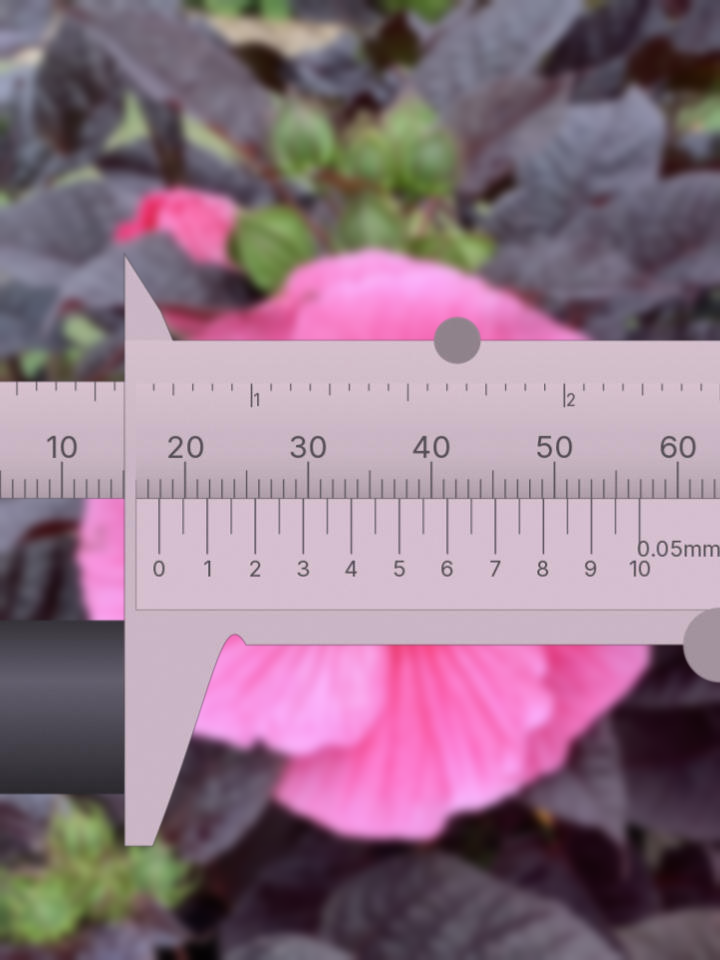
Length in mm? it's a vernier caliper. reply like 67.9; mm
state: 17.9; mm
